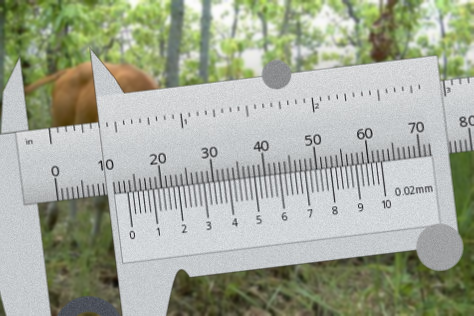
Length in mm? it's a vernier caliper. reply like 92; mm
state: 13.5; mm
